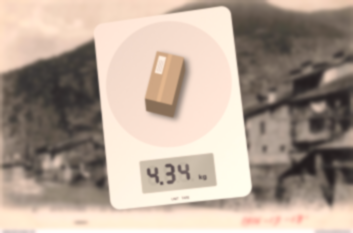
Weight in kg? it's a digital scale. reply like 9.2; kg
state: 4.34; kg
